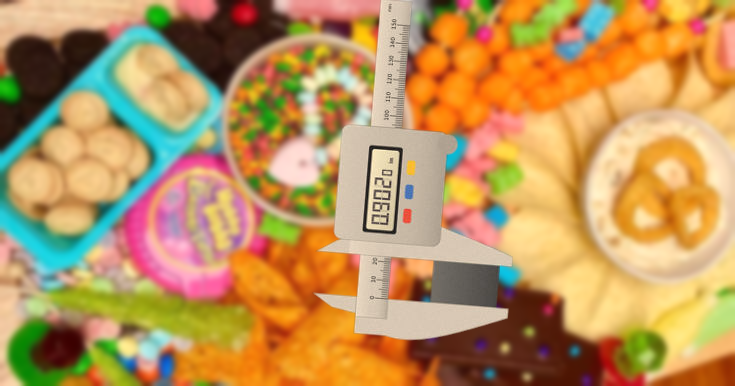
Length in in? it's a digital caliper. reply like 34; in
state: 0.9020; in
